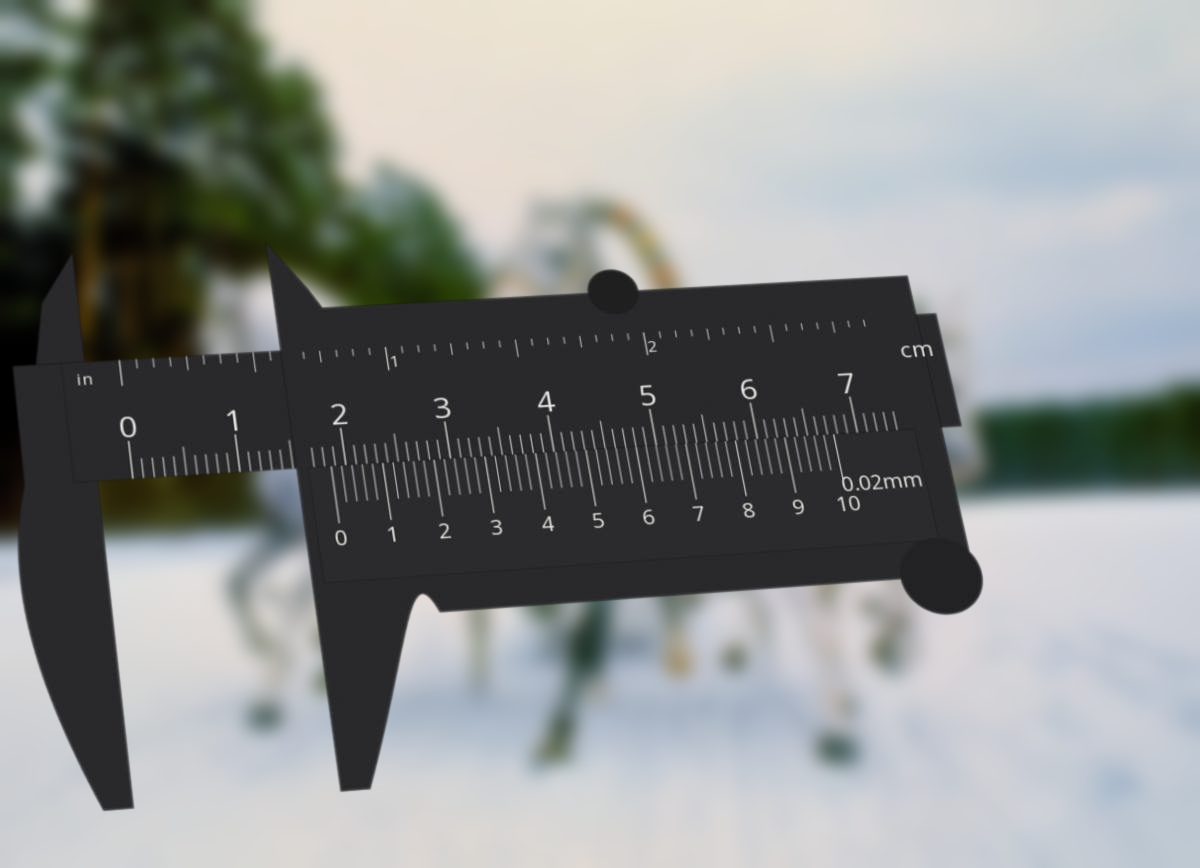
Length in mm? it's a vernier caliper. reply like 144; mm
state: 18.6; mm
